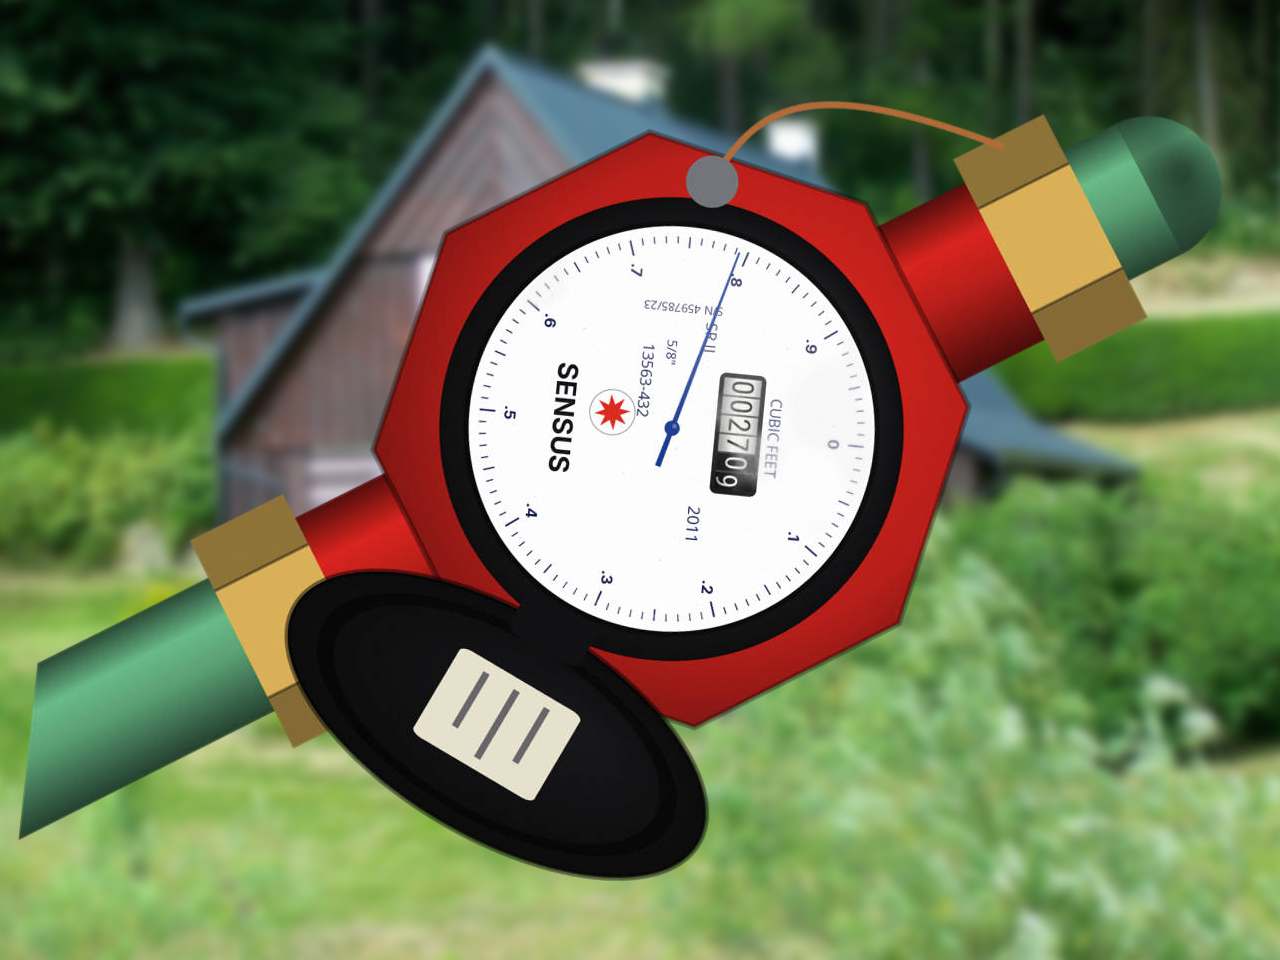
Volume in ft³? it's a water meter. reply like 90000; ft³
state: 2708.79; ft³
